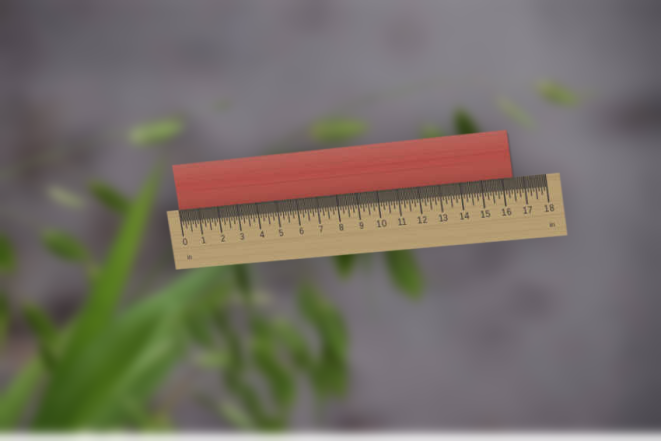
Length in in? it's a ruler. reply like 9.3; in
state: 16.5; in
